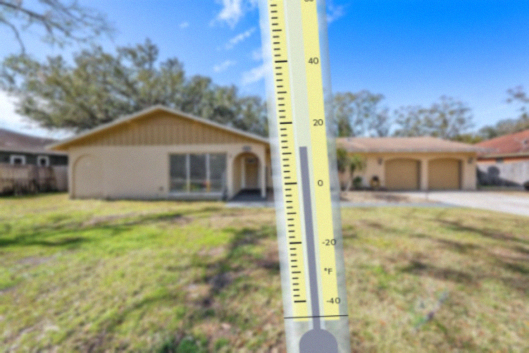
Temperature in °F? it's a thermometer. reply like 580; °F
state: 12; °F
